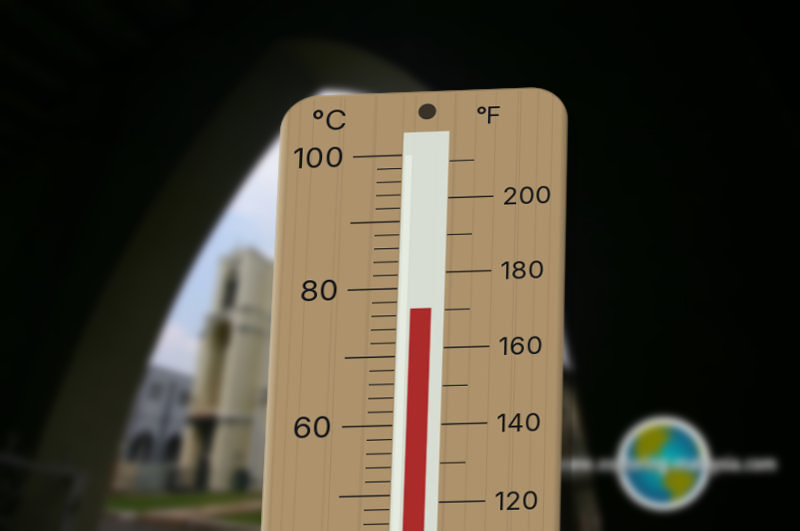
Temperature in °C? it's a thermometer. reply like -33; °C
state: 77; °C
